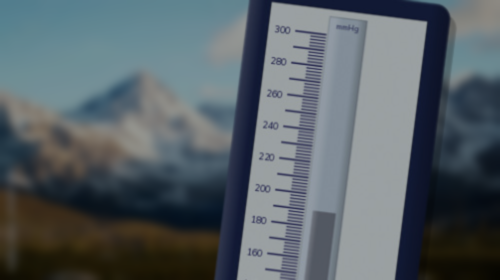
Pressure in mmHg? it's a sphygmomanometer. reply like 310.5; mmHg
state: 190; mmHg
